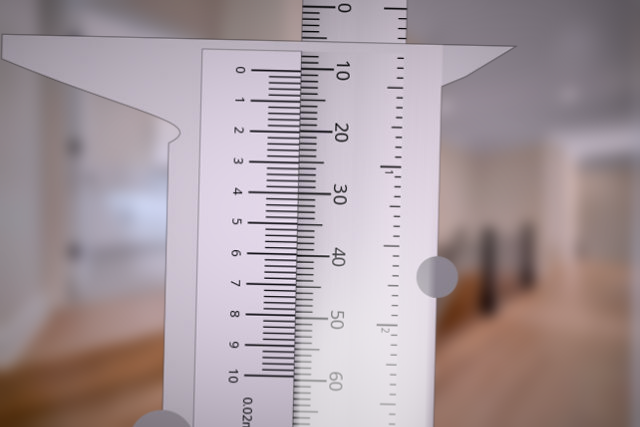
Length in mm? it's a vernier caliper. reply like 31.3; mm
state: 10.4; mm
